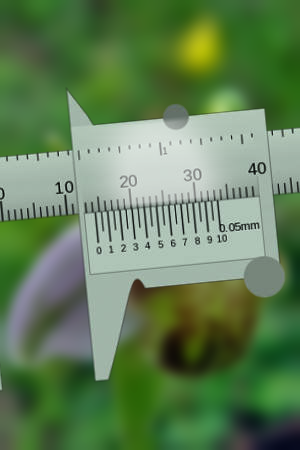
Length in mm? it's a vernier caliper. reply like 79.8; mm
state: 14.4; mm
